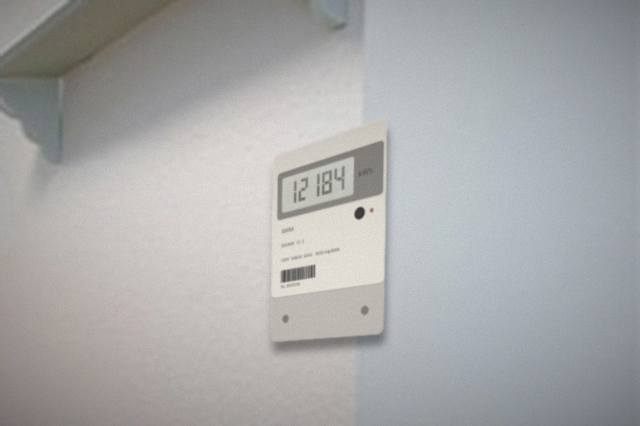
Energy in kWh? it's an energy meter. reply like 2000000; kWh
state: 12184; kWh
